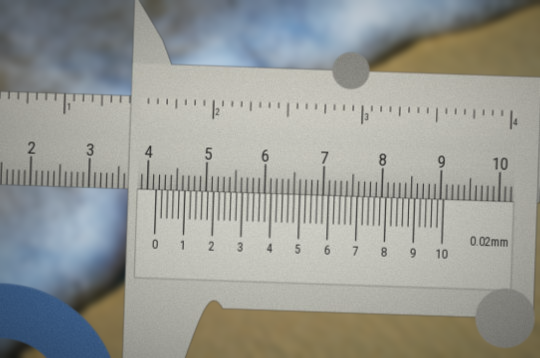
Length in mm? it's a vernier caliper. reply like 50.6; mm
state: 41.5; mm
